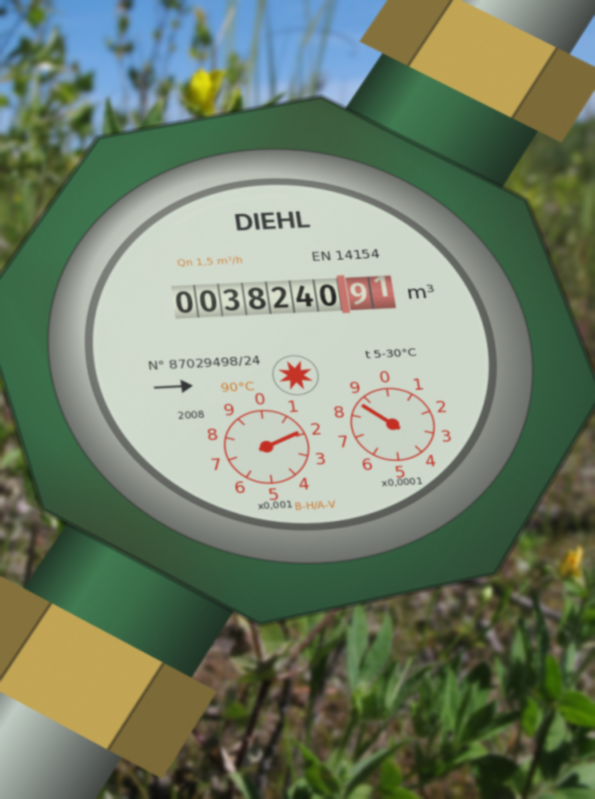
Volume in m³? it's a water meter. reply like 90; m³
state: 38240.9118; m³
